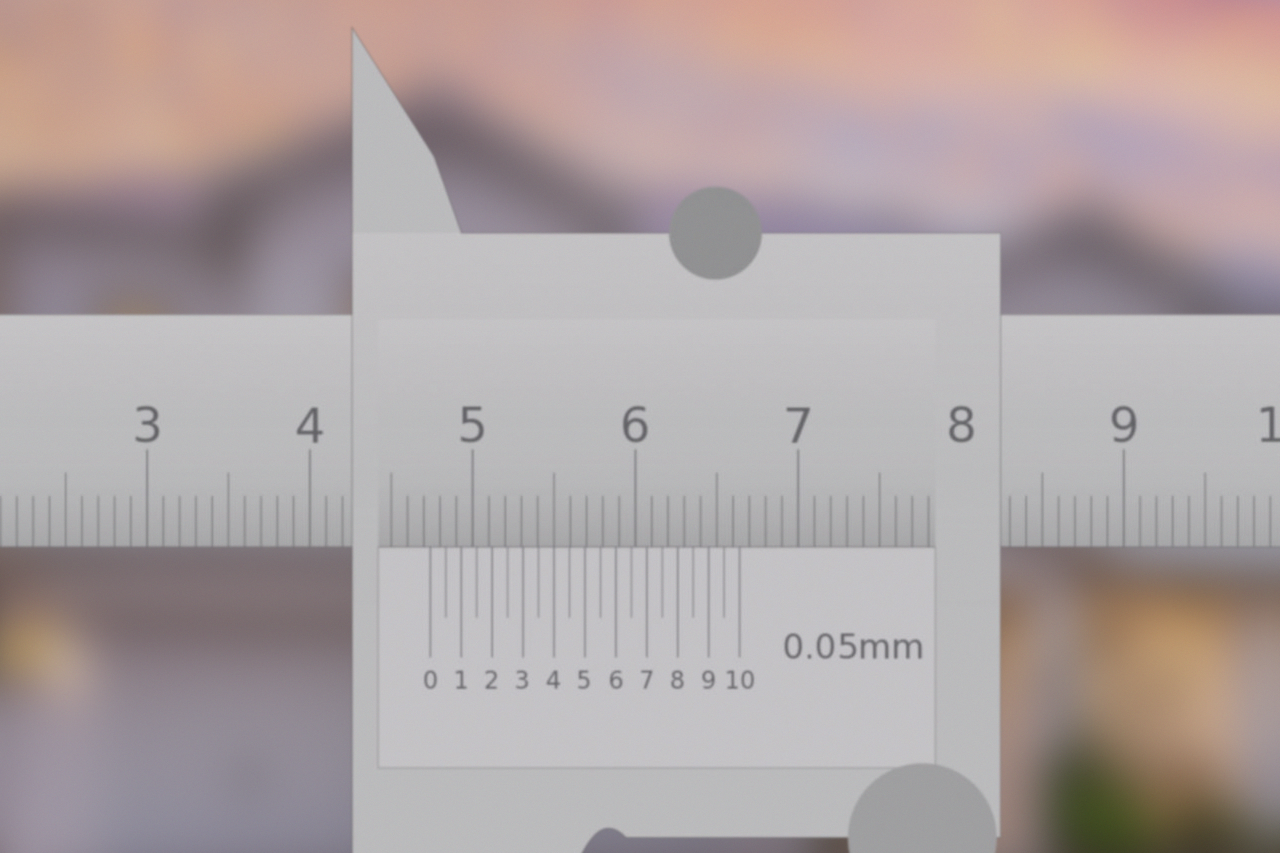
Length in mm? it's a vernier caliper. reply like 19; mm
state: 47.4; mm
